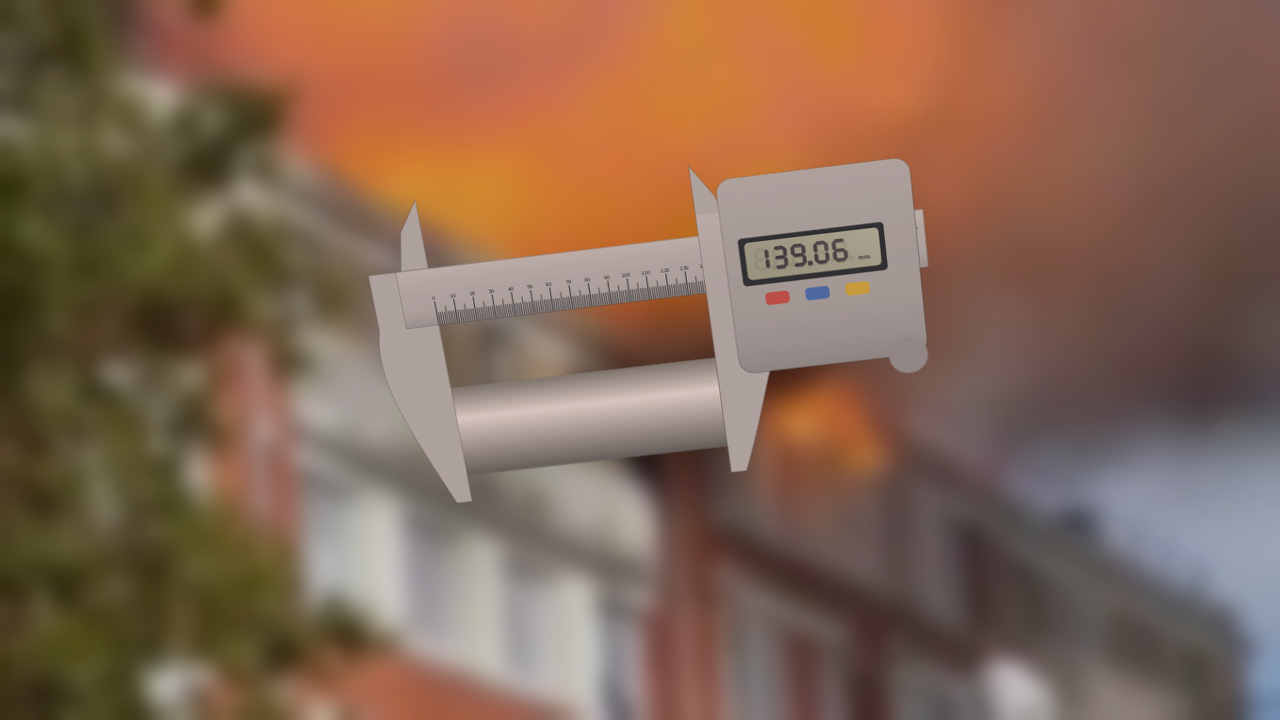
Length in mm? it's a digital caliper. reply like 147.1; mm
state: 139.06; mm
